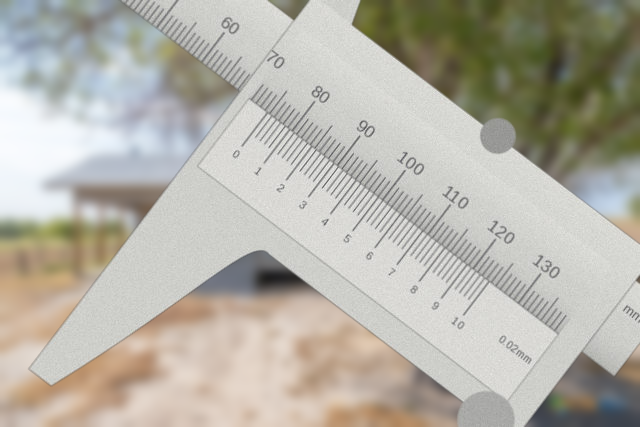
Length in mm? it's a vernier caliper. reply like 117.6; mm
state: 74.6; mm
